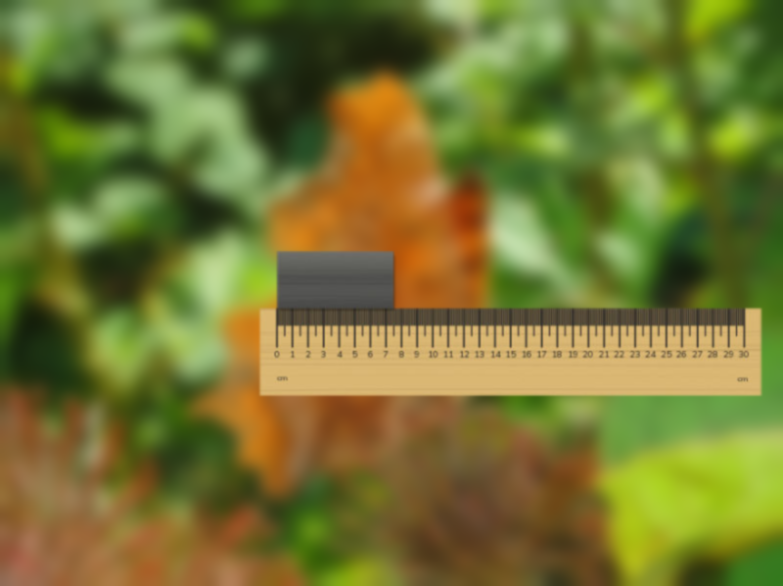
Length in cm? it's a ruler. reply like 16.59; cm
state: 7.5; cm
